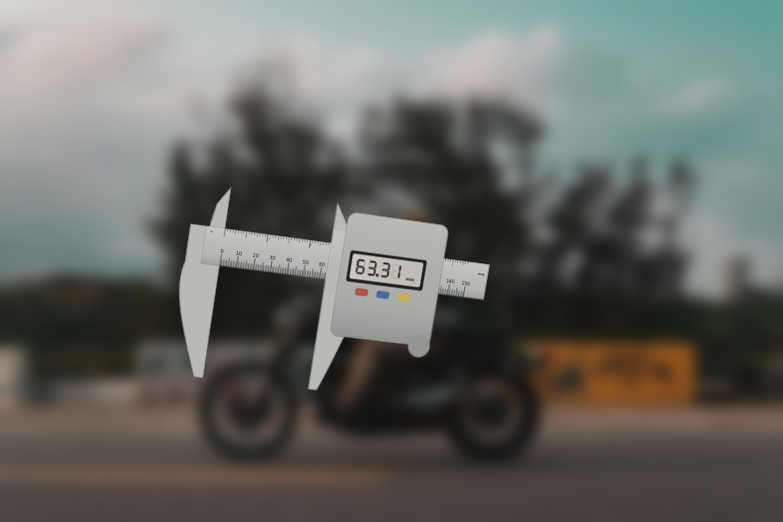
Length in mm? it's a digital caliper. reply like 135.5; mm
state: 63.31; mm
